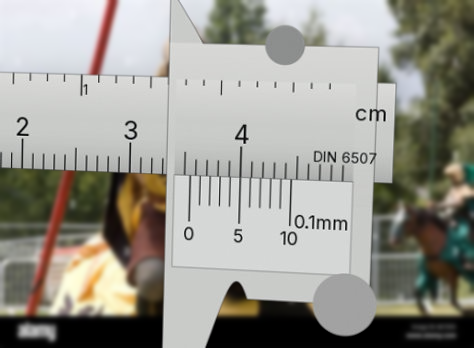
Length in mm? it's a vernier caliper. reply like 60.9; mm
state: 35.5; mm
